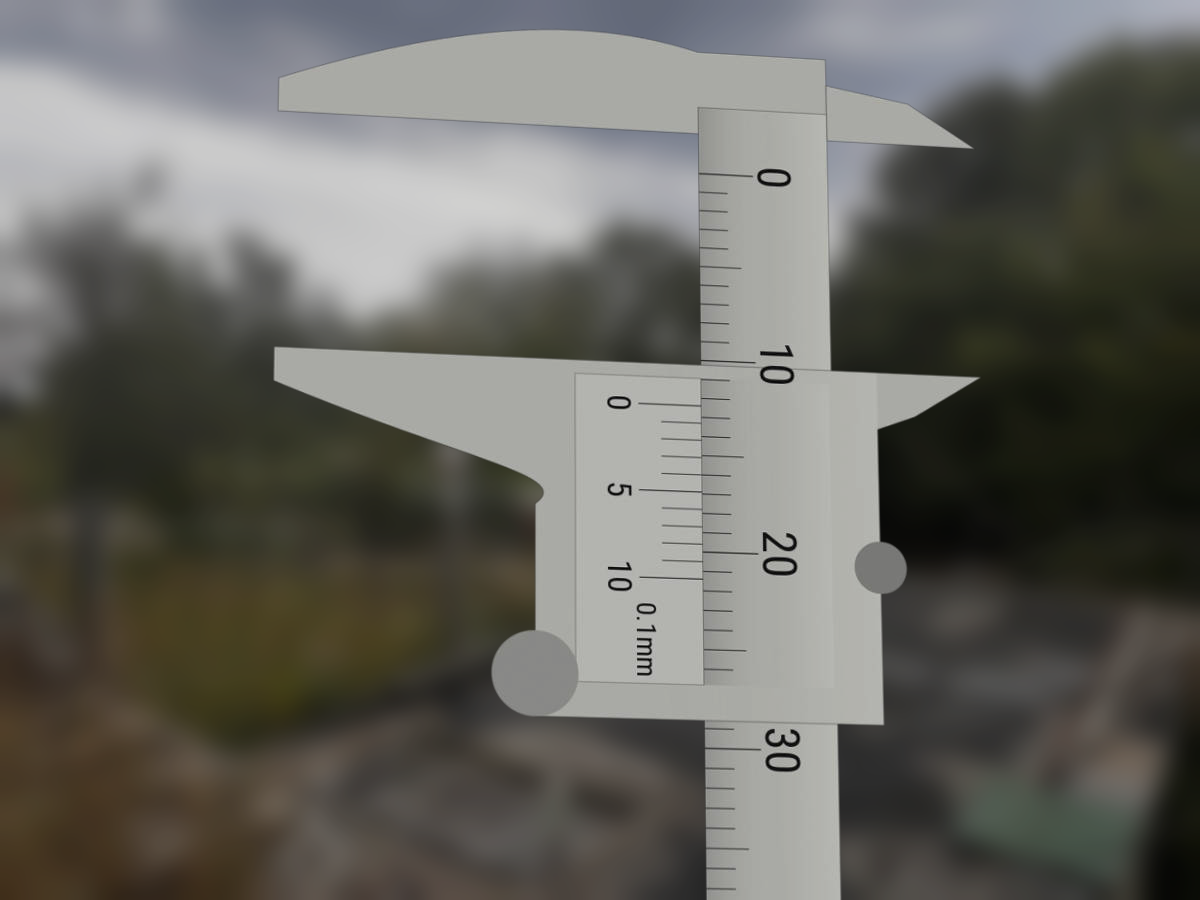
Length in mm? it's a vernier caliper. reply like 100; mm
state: 12.4; mm
